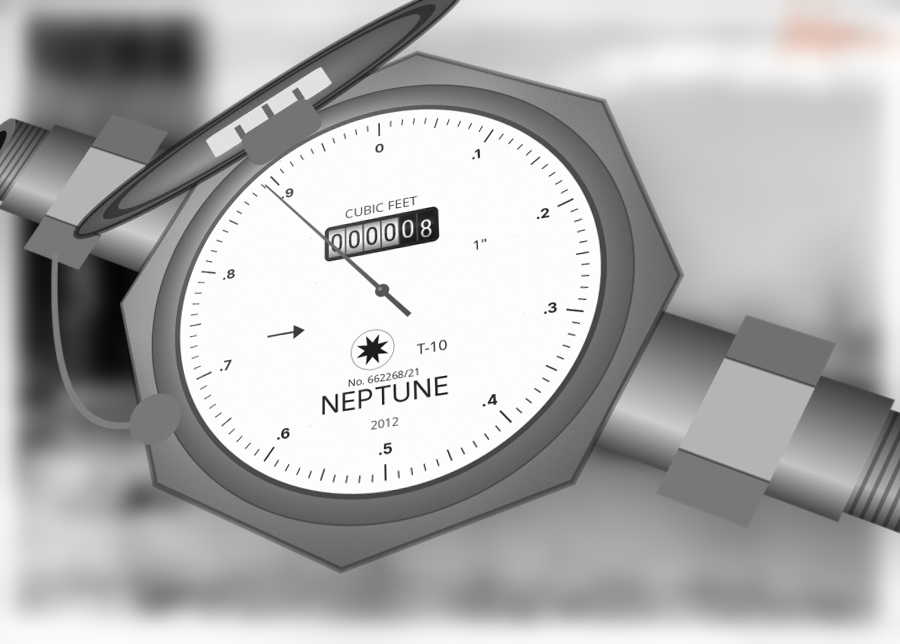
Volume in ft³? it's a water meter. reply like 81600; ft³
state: 7.89; ft³
